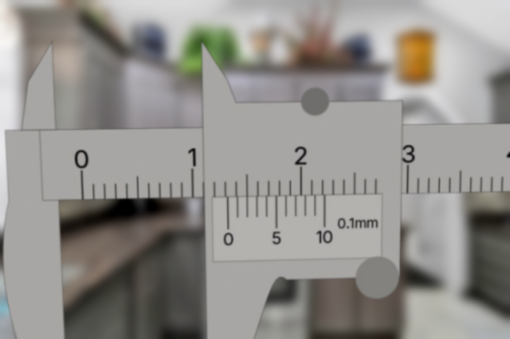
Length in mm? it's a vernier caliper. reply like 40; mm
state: 13.2; mm
